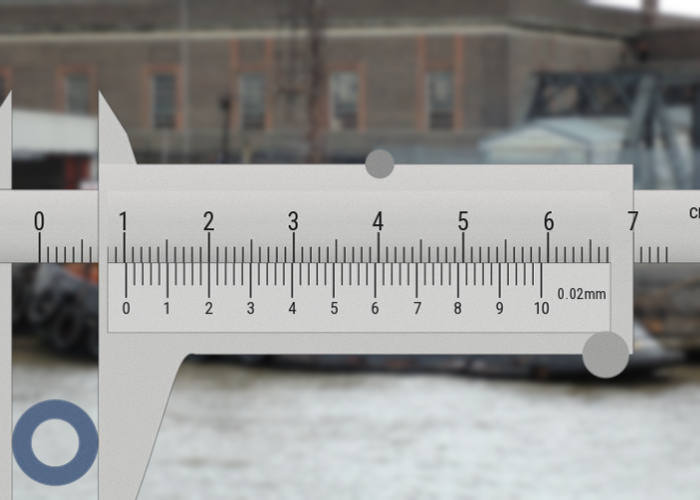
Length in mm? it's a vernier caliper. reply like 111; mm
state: 10.2; mm
